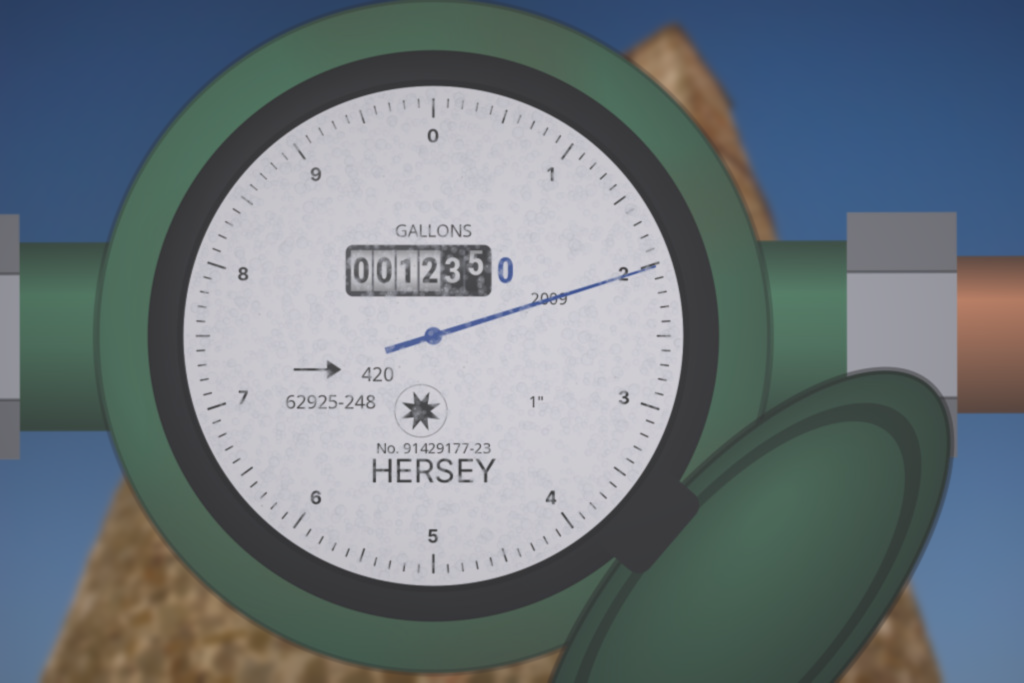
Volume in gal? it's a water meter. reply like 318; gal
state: 12352.0; gal
